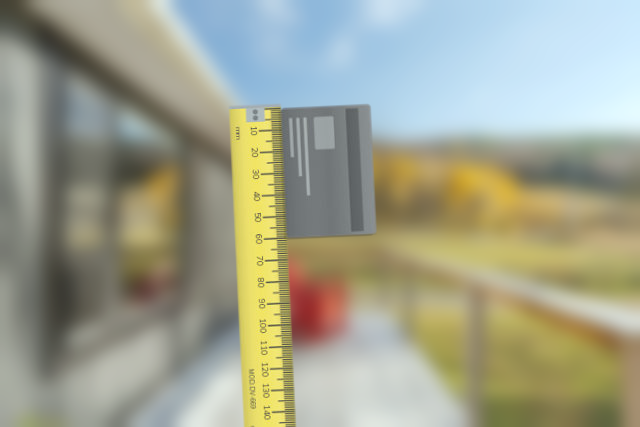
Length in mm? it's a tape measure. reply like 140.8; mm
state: 60; mm
